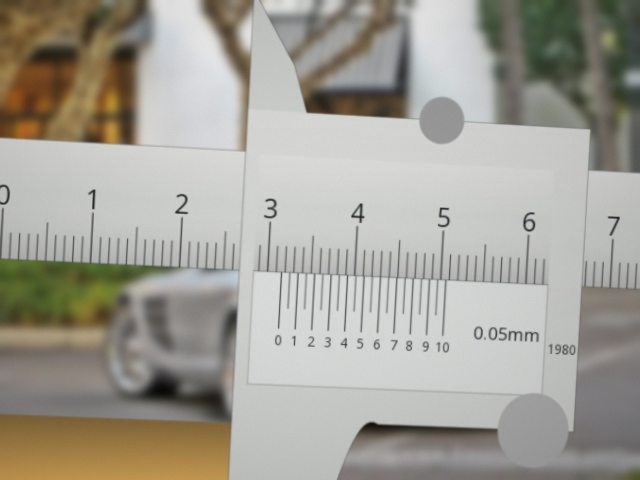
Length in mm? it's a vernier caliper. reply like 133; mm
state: 31.6; mm
